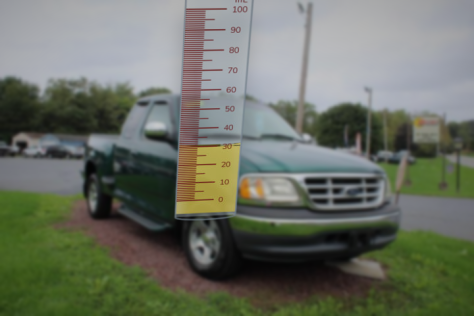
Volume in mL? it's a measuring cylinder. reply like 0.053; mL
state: 30; mL
